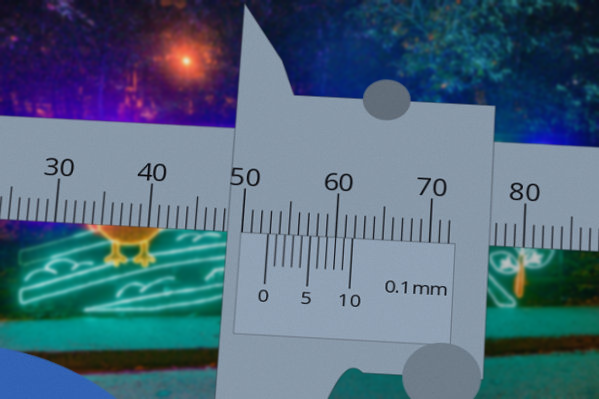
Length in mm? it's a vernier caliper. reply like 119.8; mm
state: 52.8; mm
